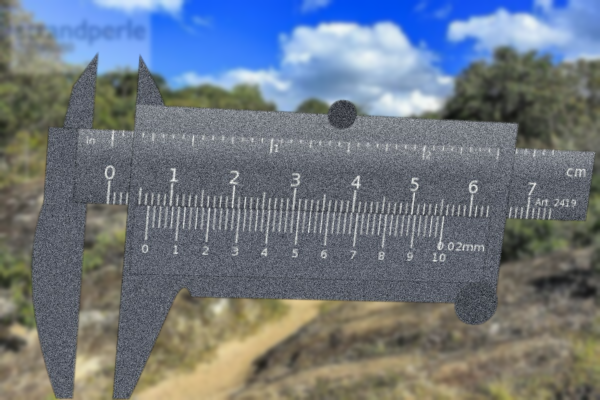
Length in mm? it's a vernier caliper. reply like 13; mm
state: 6.5; mm
